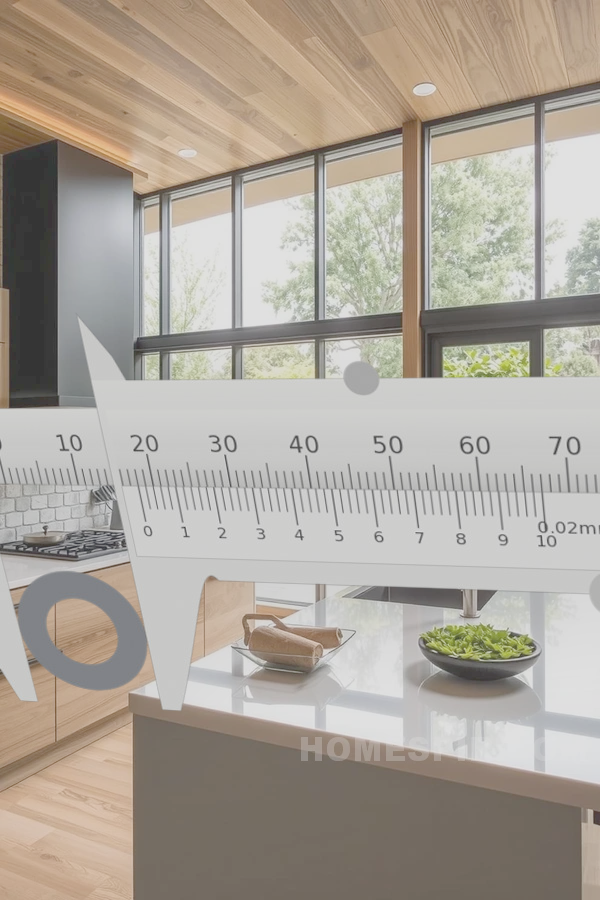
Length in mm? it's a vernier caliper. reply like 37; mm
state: 18.0; mm
